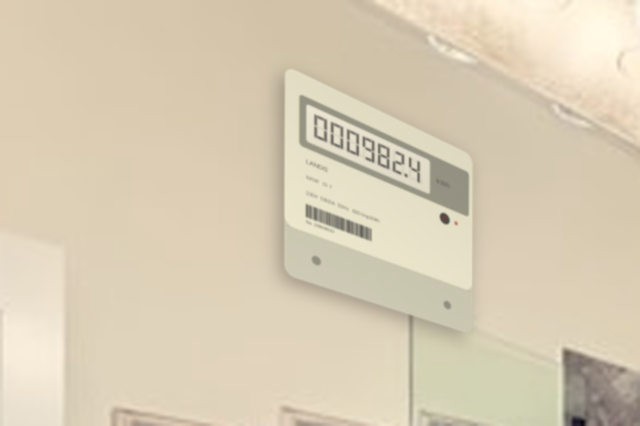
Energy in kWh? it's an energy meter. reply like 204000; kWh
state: 982.4; kWh
